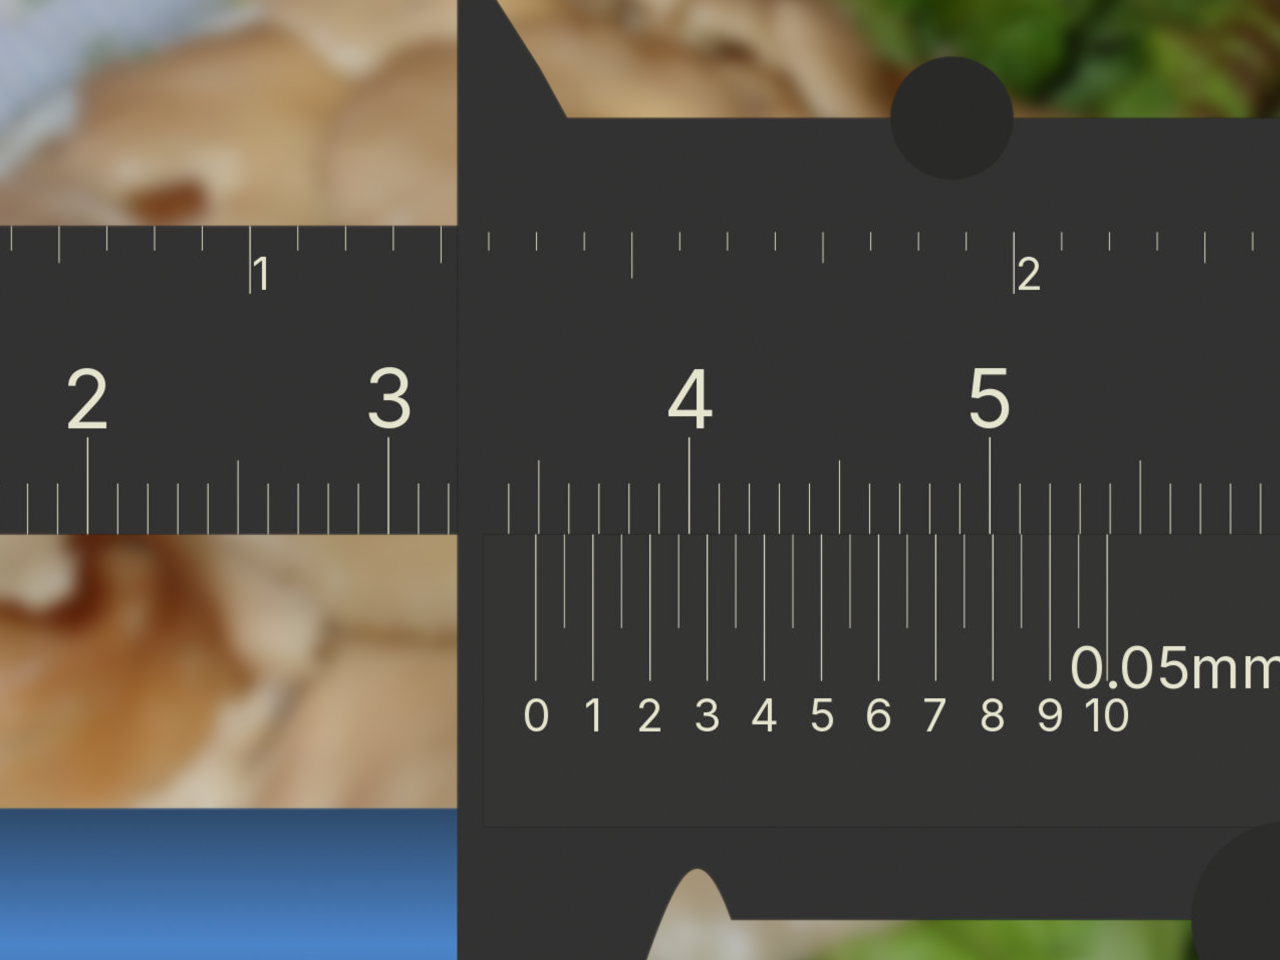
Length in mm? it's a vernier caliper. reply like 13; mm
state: 34.90; mm
